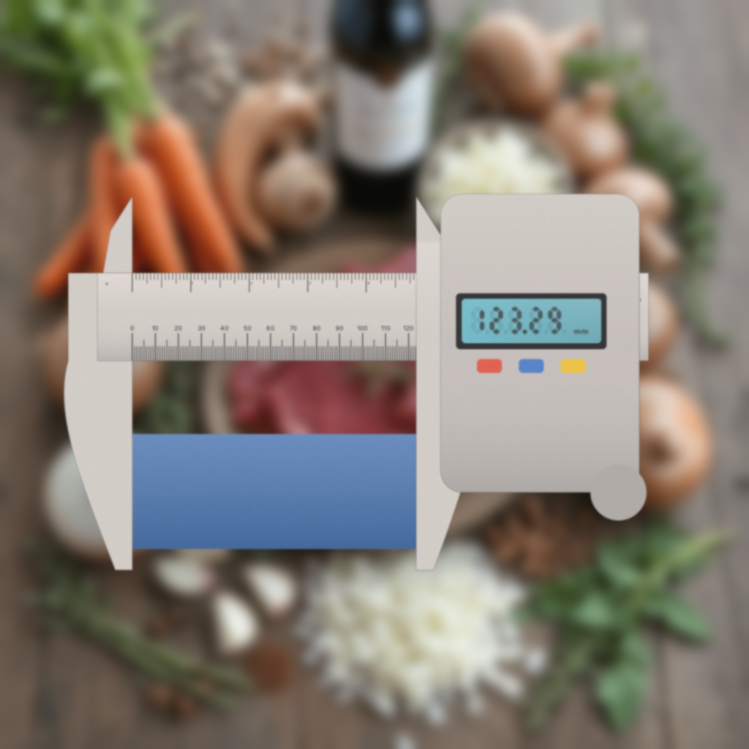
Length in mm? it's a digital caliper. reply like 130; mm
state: 123.29; mm
